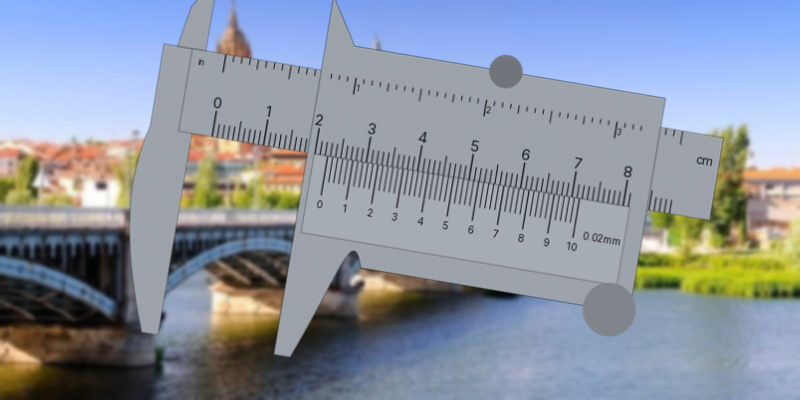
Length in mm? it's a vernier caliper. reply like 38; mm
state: 22.5; mm
